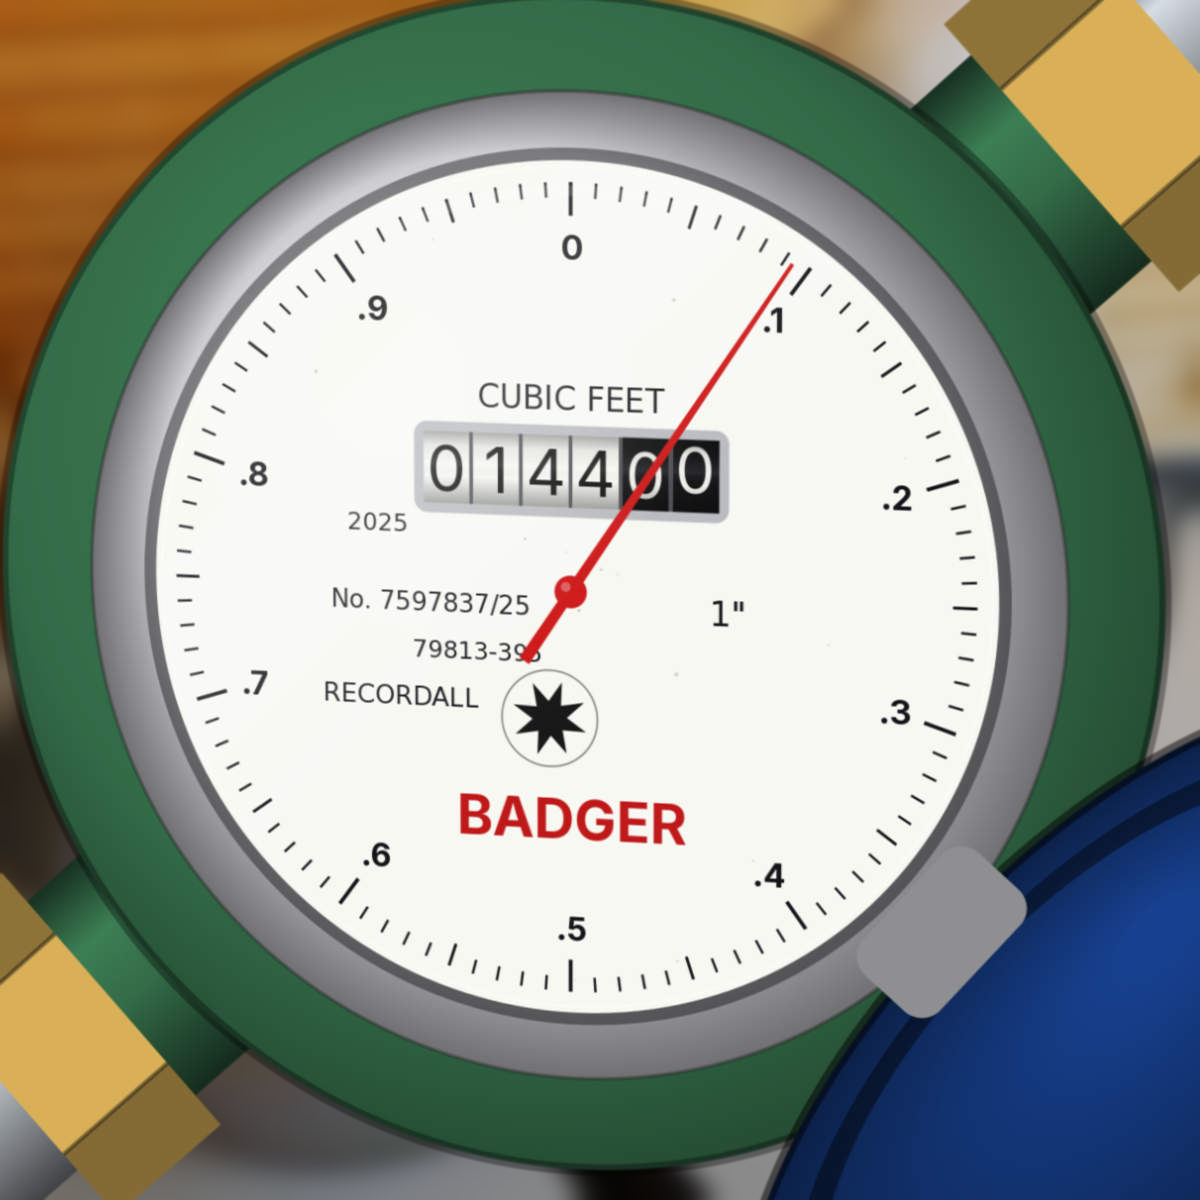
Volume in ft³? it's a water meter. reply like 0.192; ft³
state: 14400.09; ft³
